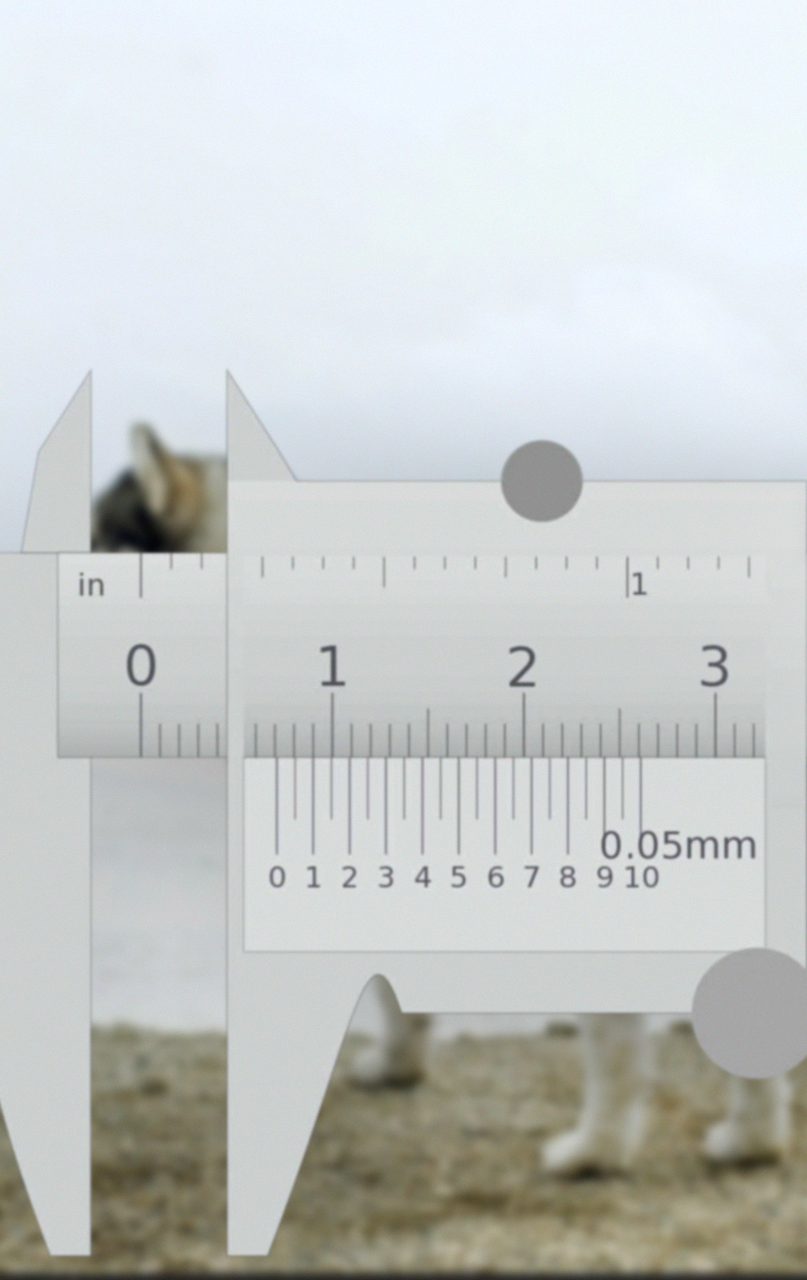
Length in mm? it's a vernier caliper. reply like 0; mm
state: 7.1; mm
